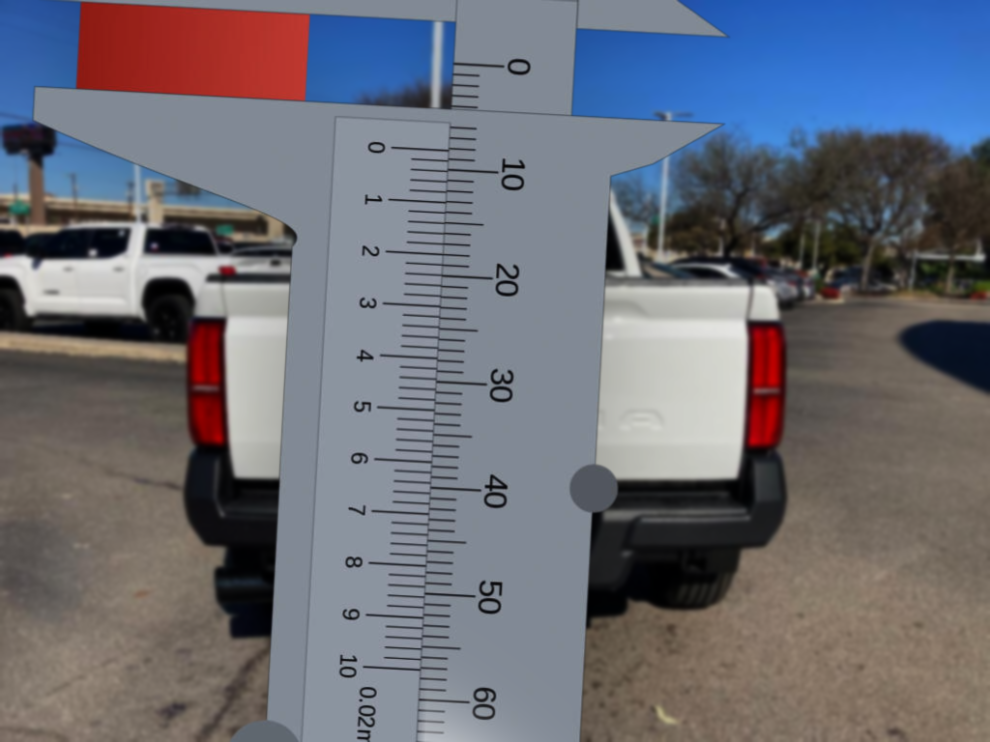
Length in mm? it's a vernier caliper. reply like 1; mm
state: 8.2; mm
